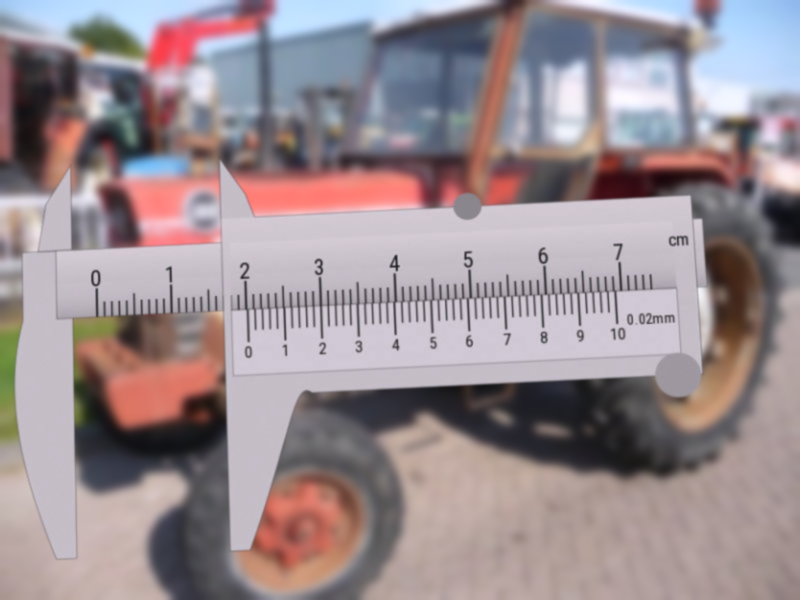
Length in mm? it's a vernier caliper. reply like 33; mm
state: 20.2; mm
